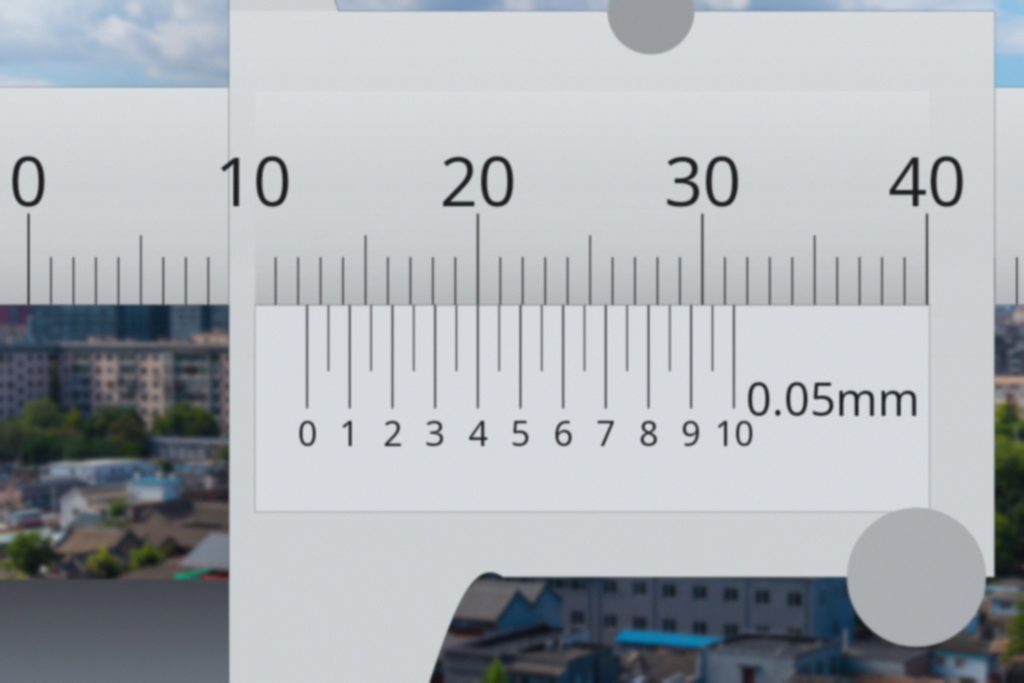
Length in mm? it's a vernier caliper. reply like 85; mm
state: 12.4; mm
